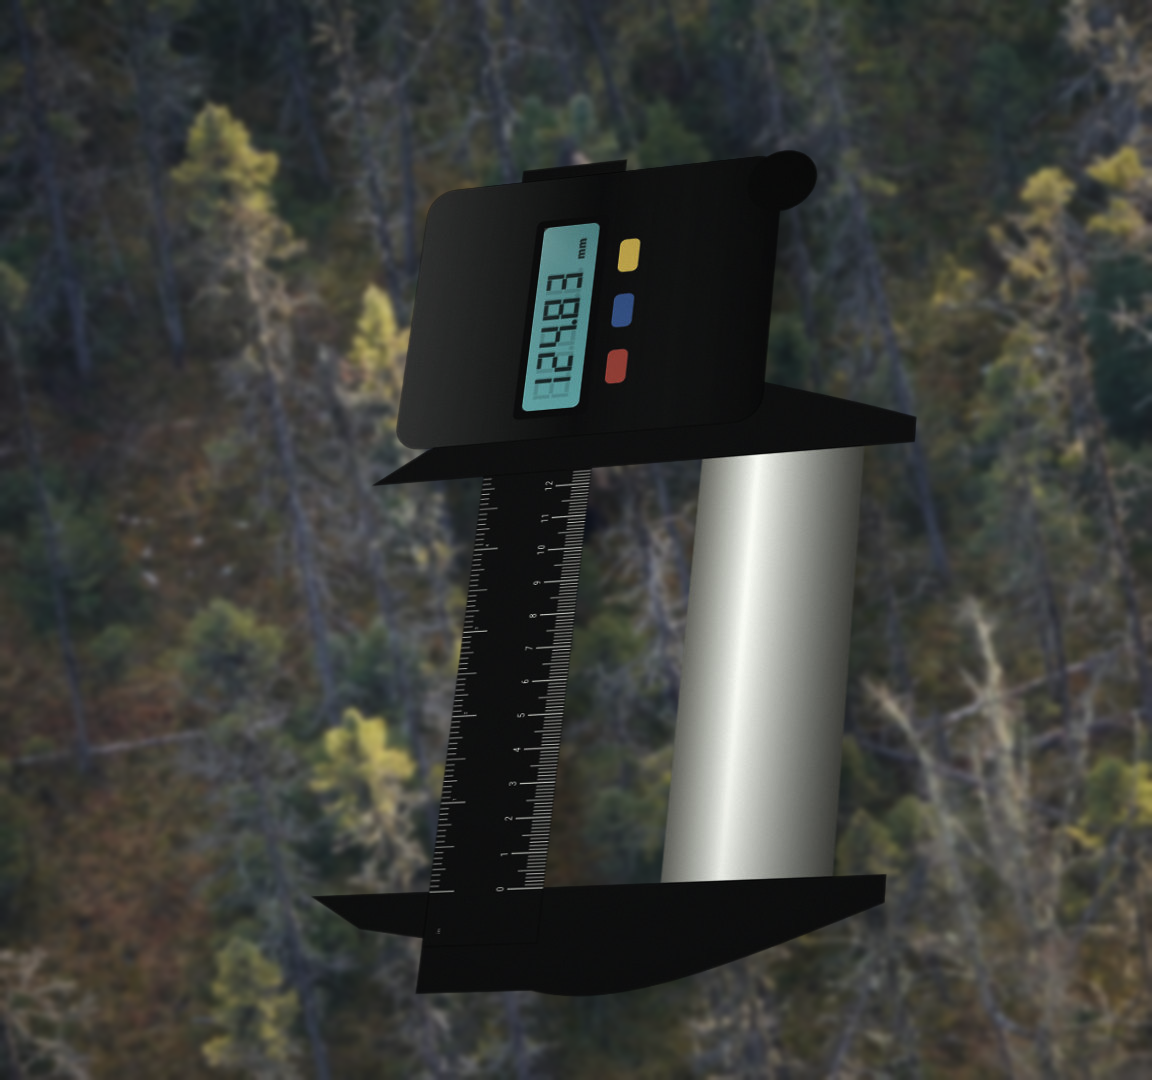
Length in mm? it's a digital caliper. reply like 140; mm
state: 124.83; mm
